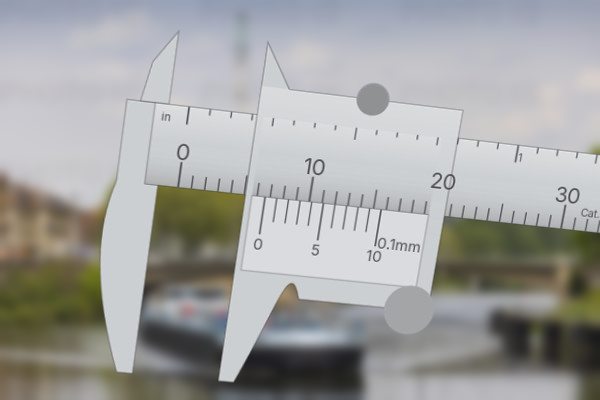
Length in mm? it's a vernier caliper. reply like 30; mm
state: 6.6; mm
